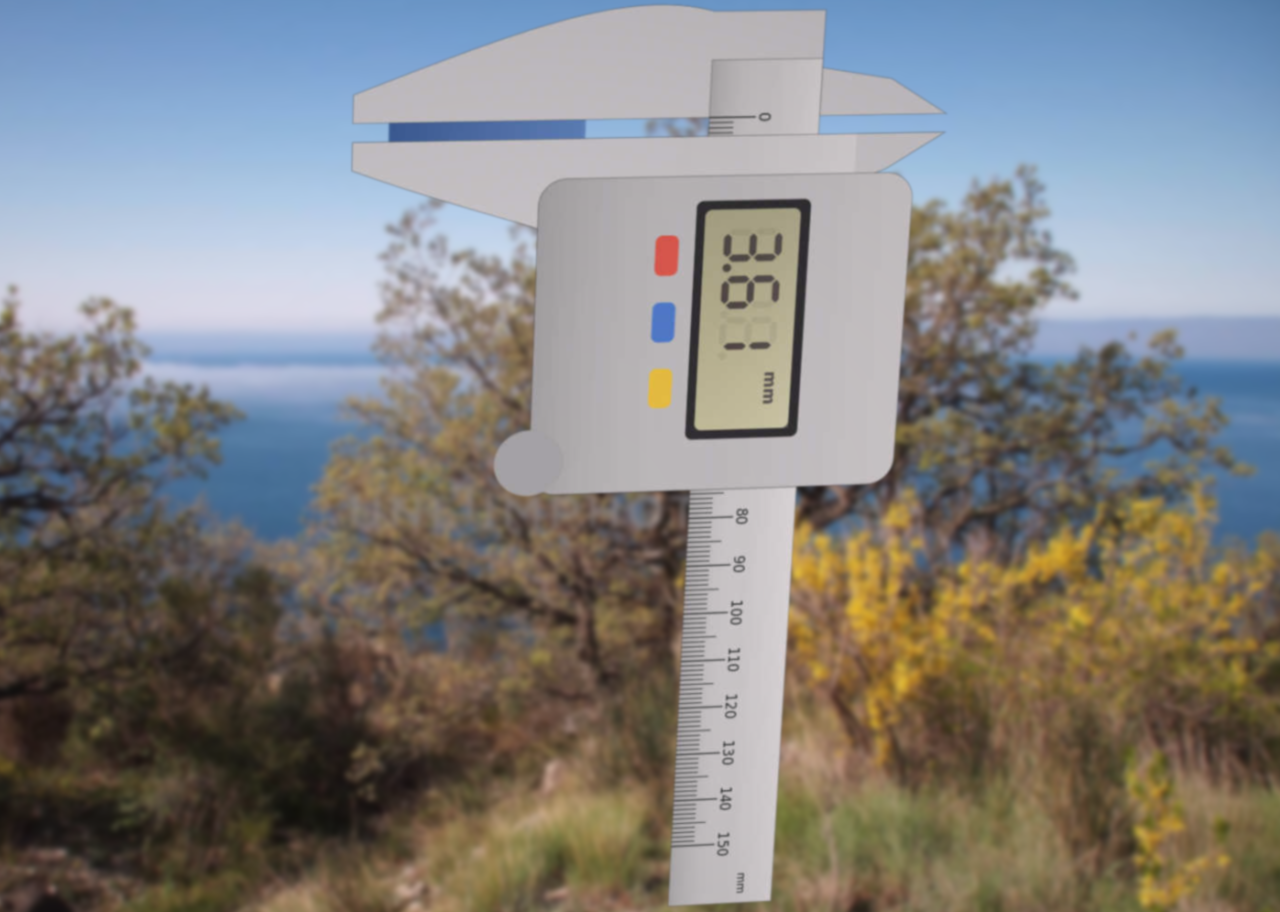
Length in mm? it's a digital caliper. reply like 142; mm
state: 3.61; mm
